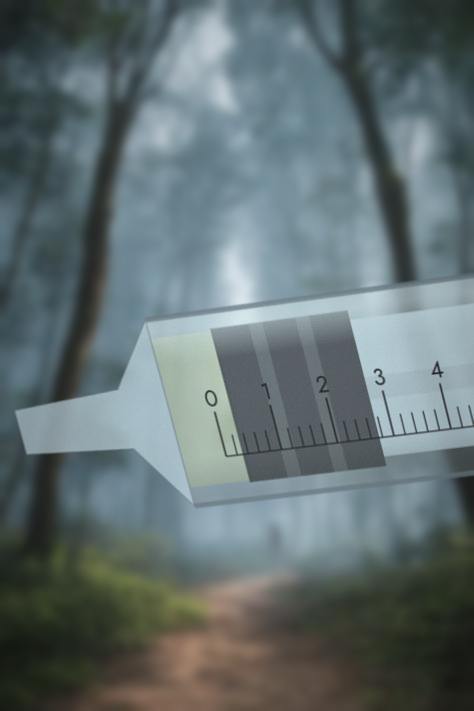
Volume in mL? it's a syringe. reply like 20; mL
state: 0.3; mL
